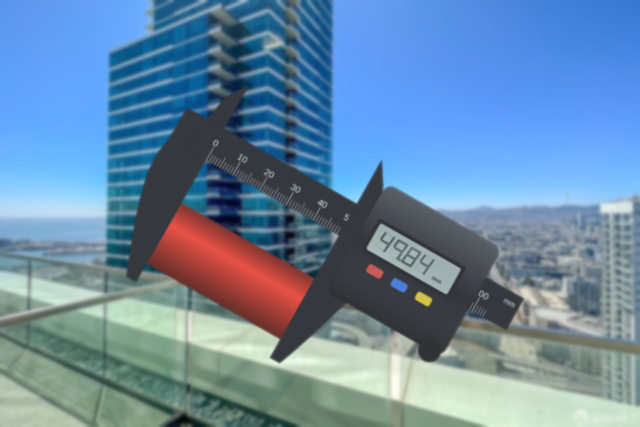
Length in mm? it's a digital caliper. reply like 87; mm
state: 49.84; mm
